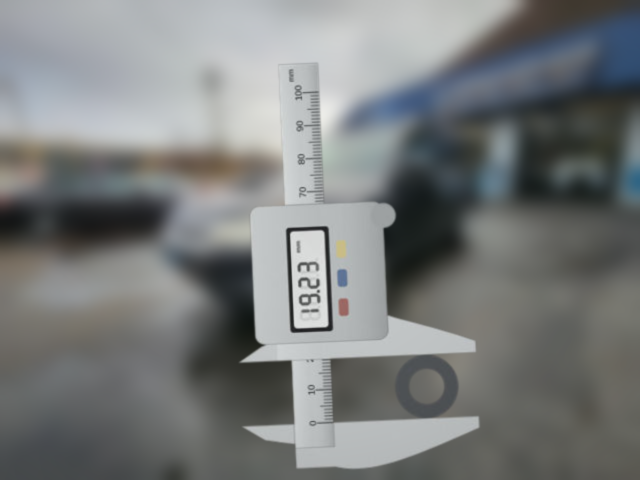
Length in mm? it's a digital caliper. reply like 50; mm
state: 19.23; mm
